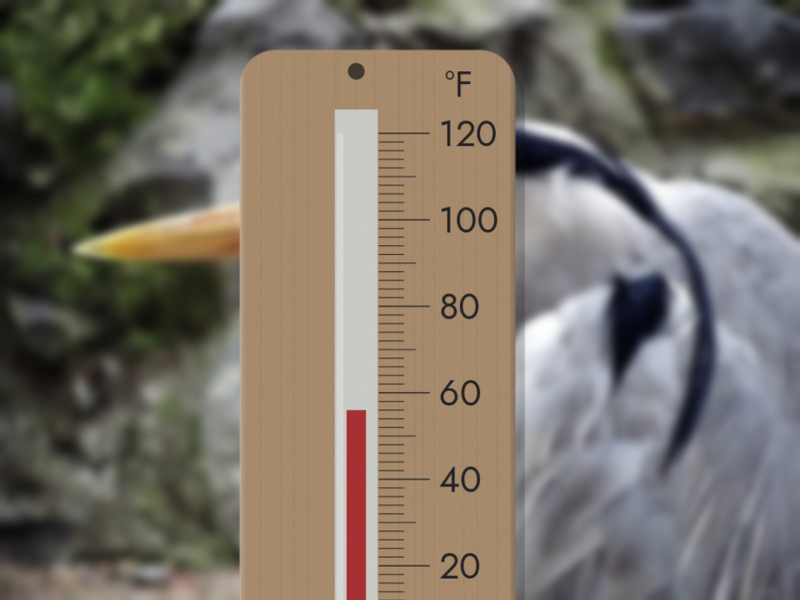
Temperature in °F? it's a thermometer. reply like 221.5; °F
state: 56; °F
